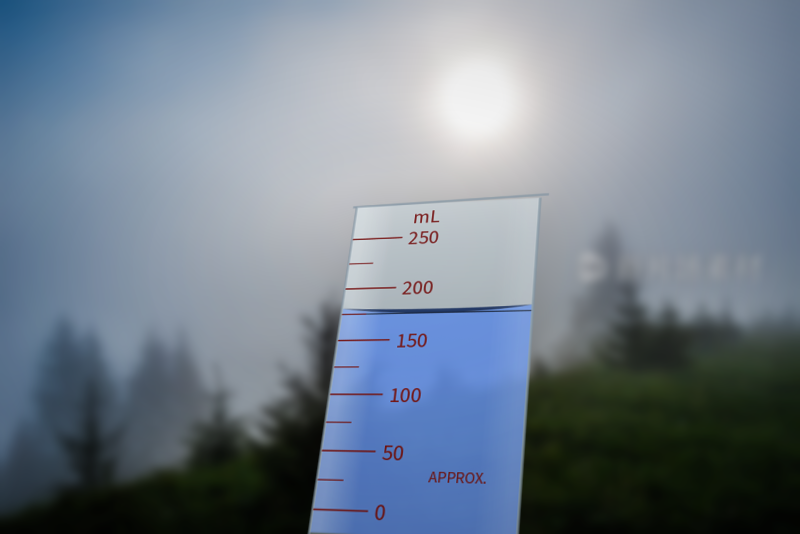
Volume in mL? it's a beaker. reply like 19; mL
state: 175; mL
